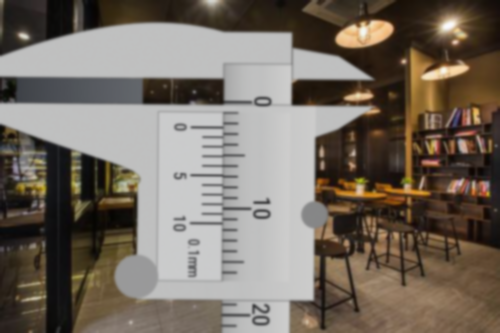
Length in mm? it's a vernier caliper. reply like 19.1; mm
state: 2.4; mm
